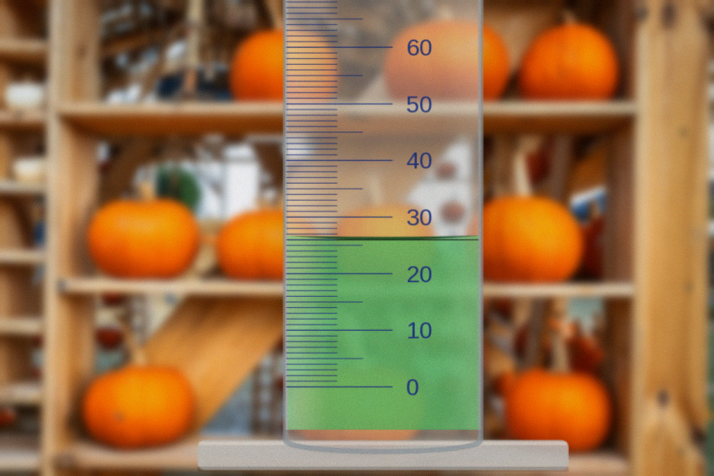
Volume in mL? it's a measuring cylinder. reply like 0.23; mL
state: 26; mL
